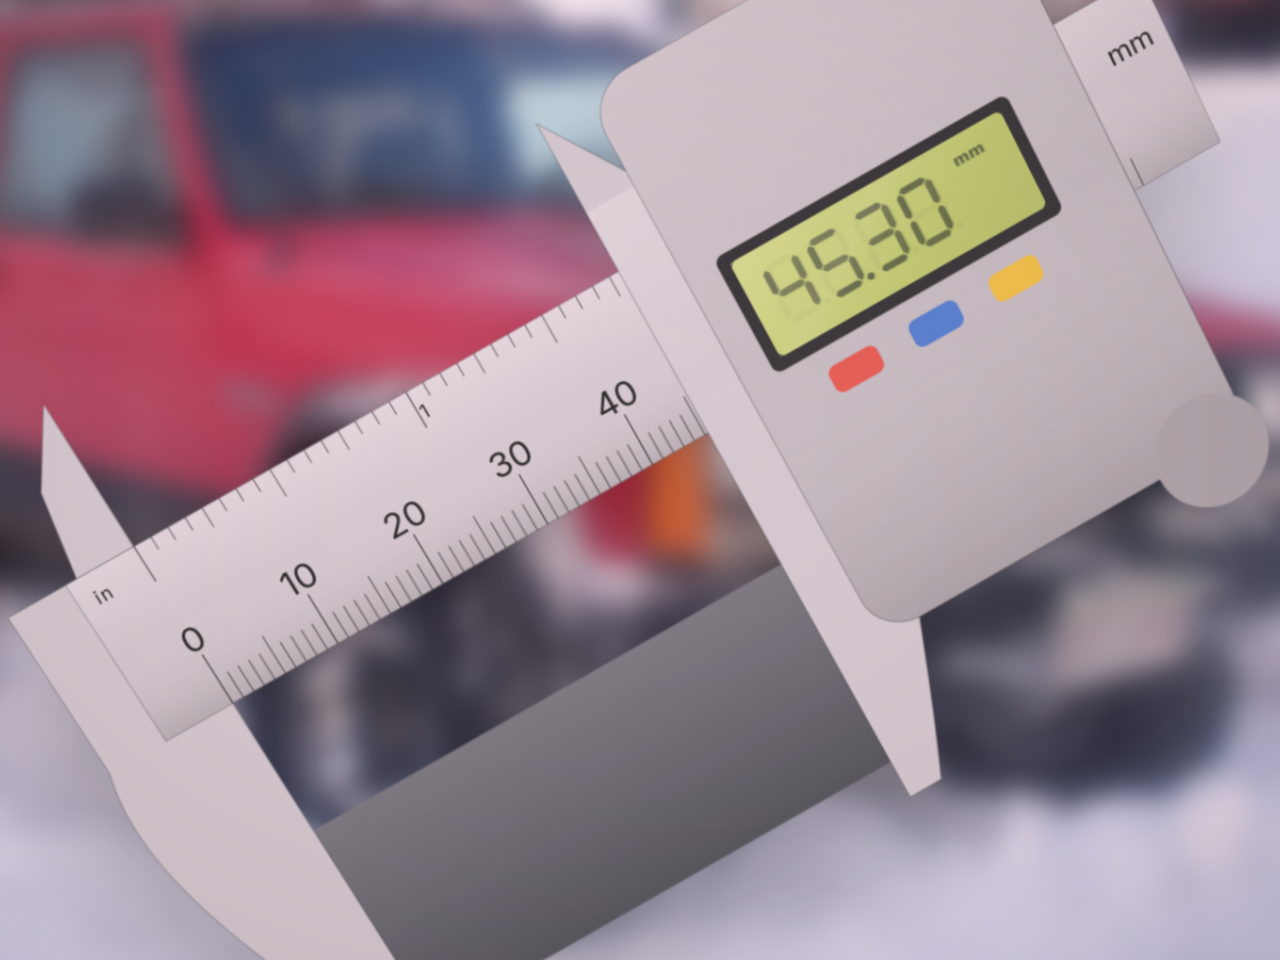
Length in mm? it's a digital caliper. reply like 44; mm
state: 45.30; mm
